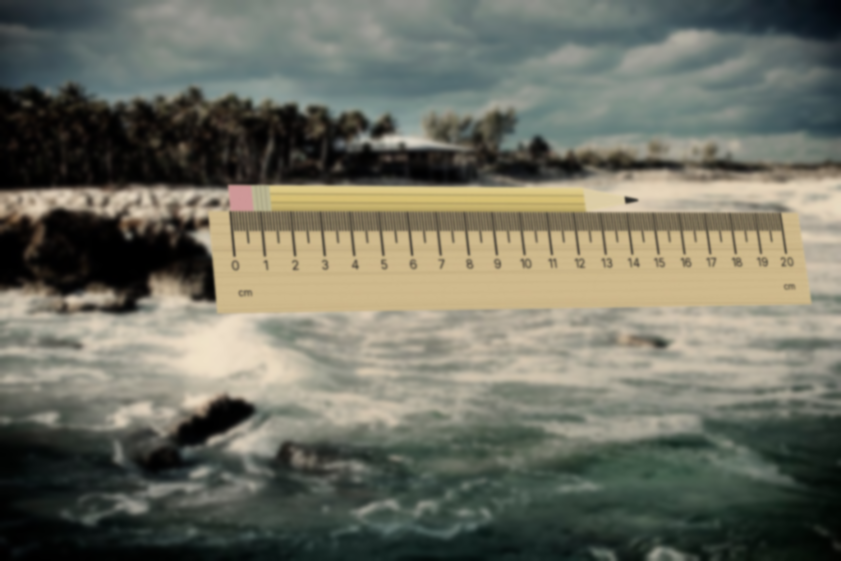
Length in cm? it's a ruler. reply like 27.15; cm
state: 14.5; cm
